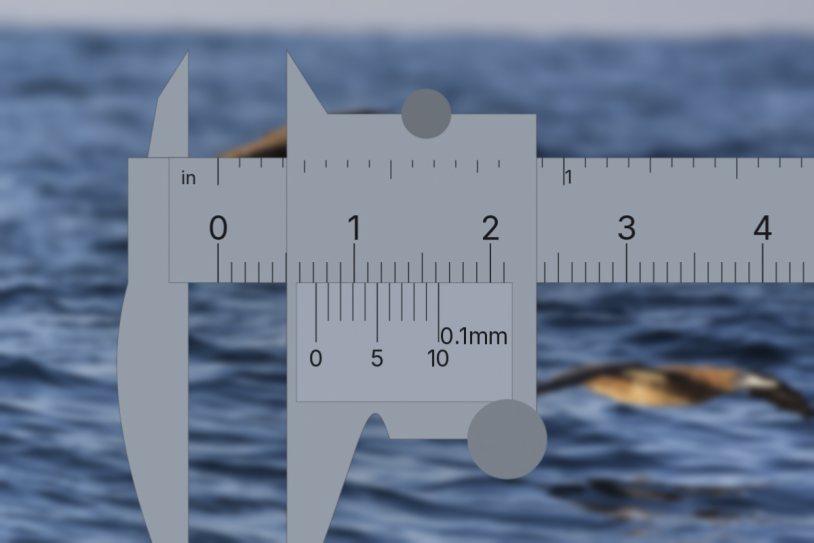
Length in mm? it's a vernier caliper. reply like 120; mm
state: 7.2; mm
